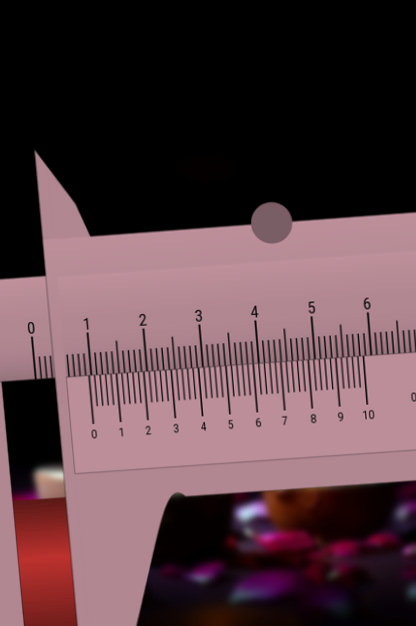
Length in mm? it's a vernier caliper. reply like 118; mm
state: 9.6; mm
